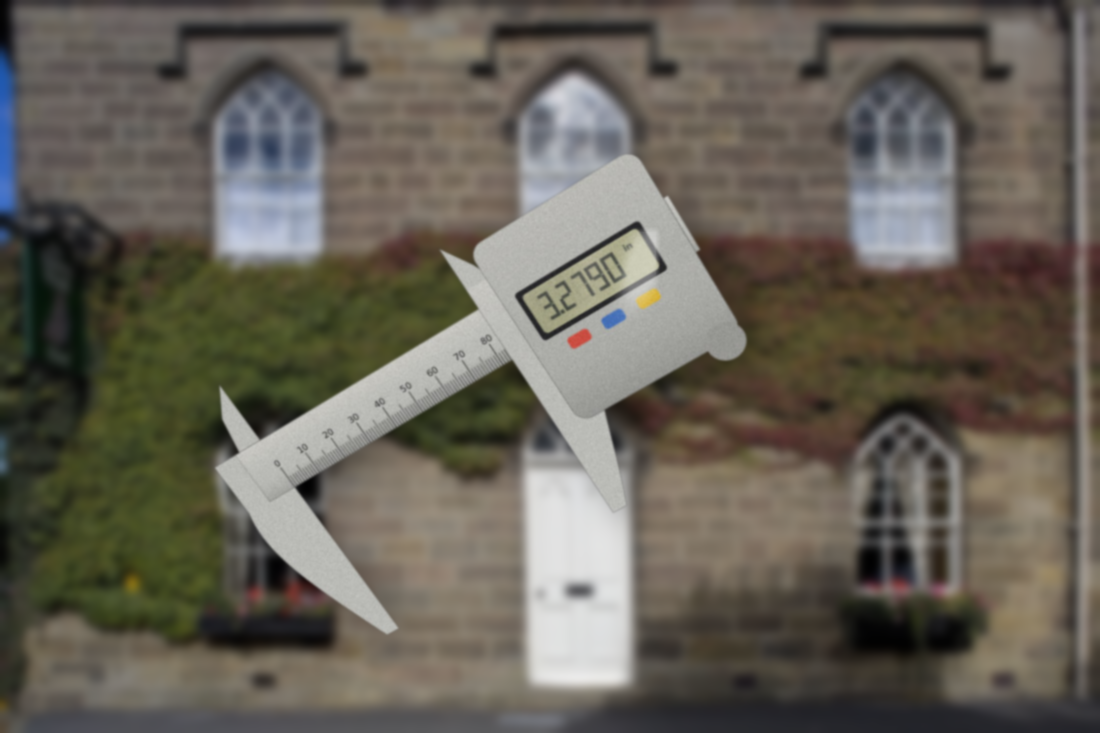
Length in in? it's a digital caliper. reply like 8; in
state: 3.2790; in
